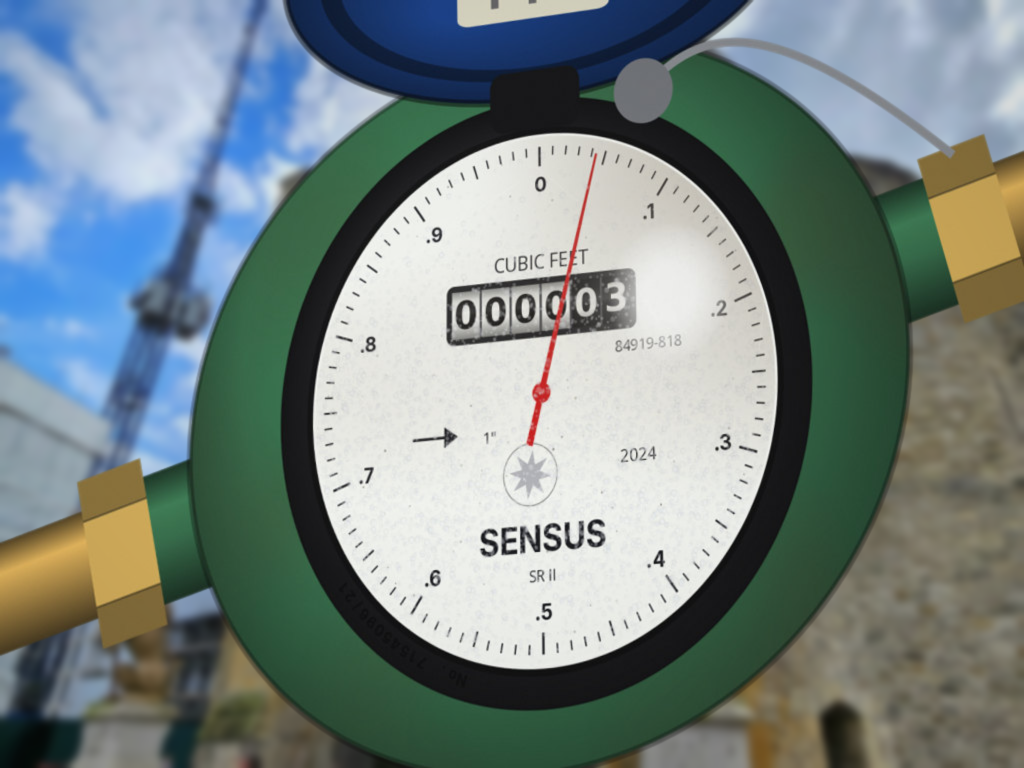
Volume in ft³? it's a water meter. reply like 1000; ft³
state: 3.04; ft³
